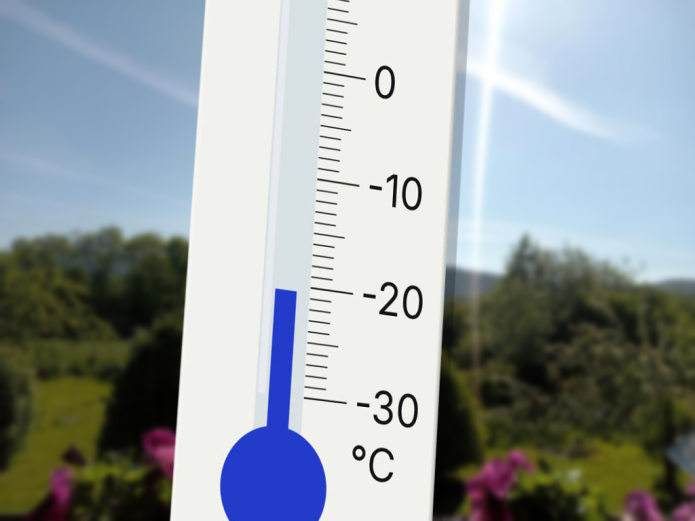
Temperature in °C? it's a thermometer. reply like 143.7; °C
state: -20.5; °C
